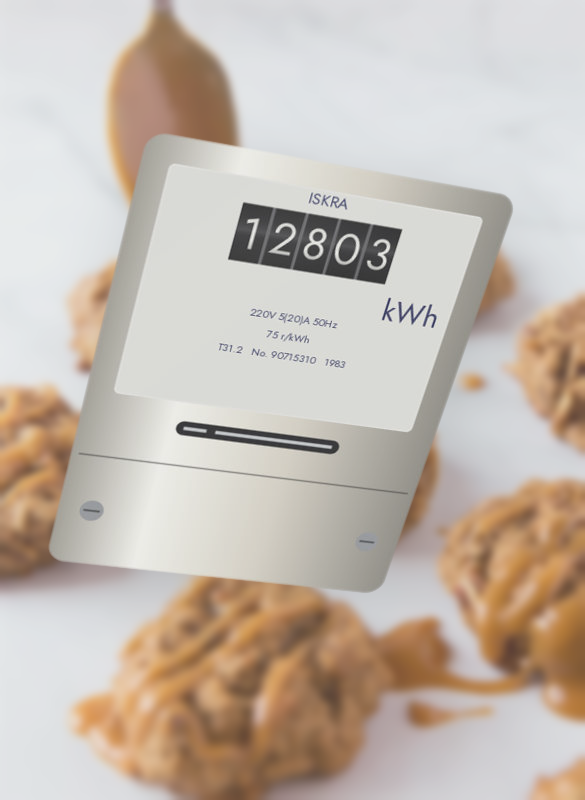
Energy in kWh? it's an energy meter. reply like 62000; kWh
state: 12803; kWh
